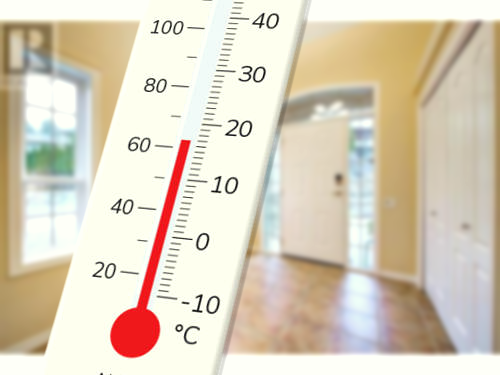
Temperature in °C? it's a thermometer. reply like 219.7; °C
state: 17; °C
